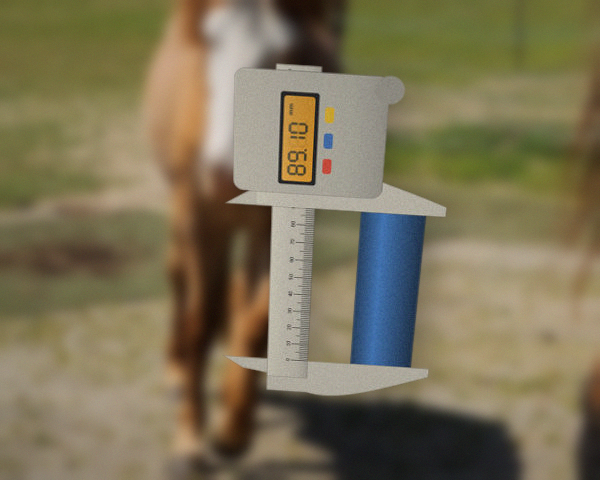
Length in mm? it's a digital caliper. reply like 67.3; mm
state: 89.10; mm
